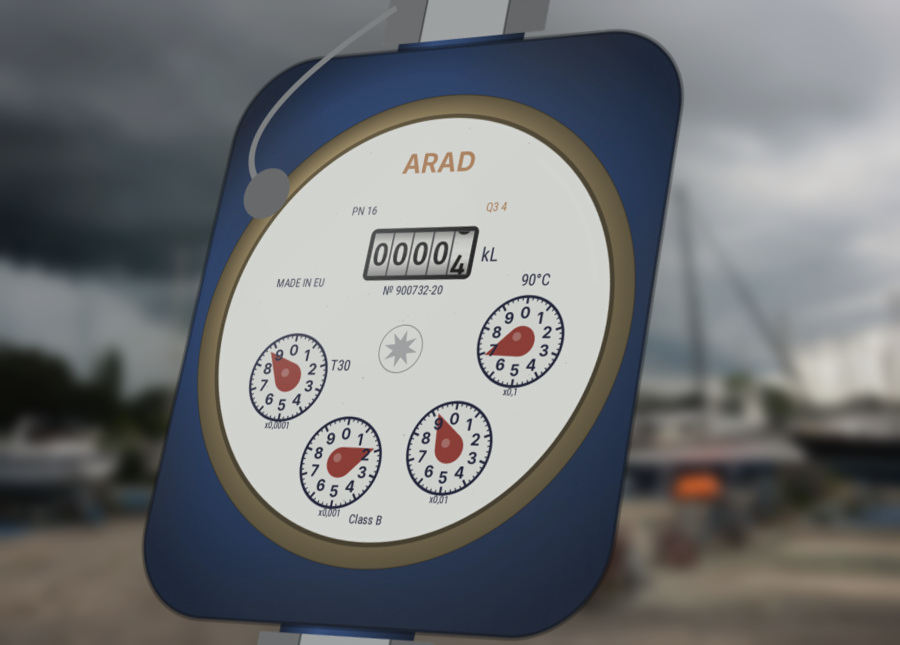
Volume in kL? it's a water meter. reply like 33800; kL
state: 3.6918; kL
